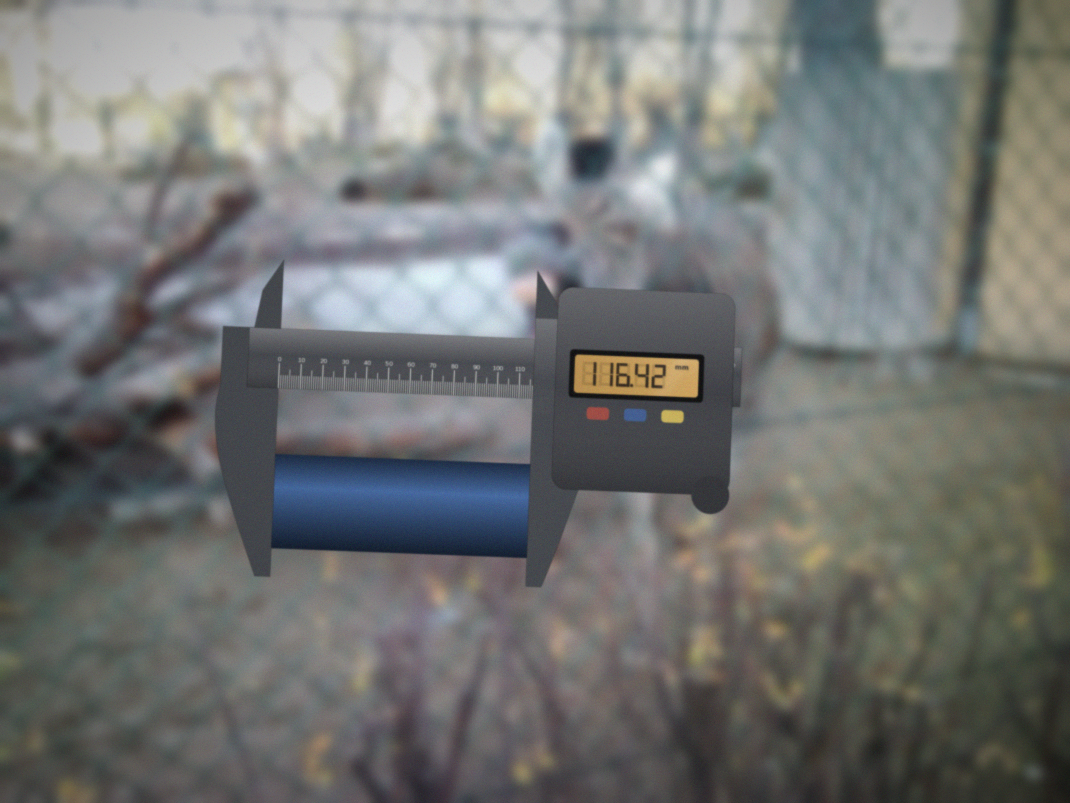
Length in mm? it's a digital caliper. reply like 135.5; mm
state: 116.42; mm
